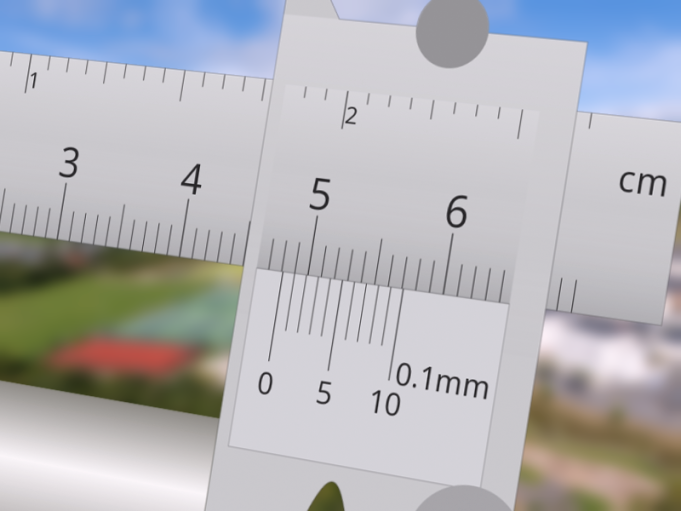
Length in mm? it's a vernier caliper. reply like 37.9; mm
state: 48.1; mm
